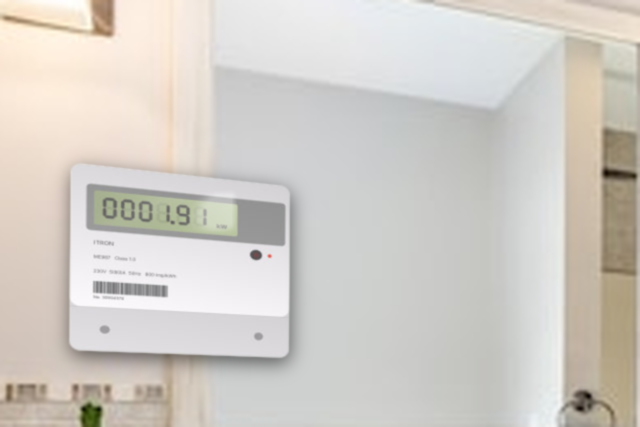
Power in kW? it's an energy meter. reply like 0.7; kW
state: 1.91; kW
